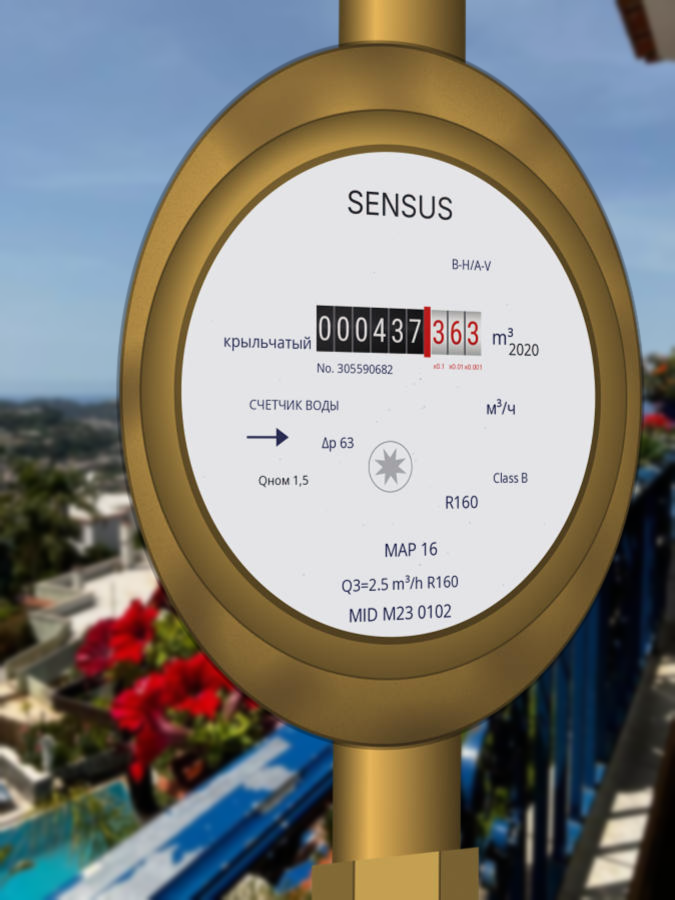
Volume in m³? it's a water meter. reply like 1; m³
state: 437.363; m³
